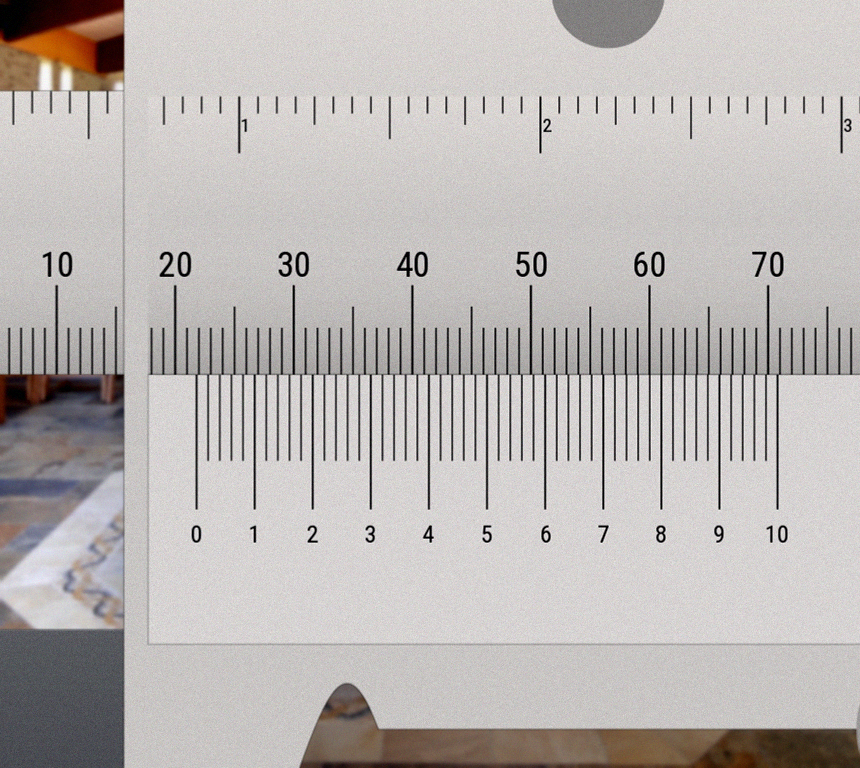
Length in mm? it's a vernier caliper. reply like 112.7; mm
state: 21.8; mm
